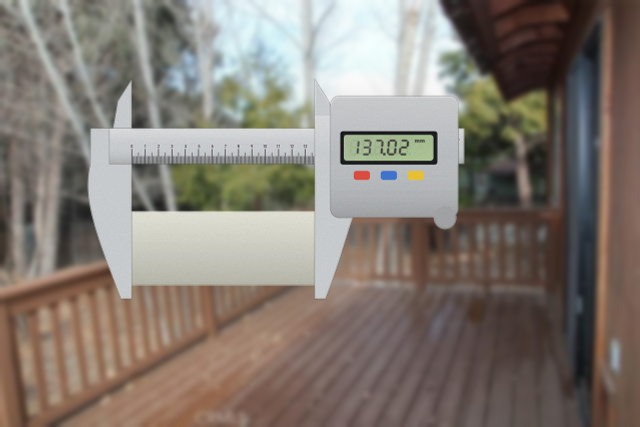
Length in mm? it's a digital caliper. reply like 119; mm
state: 137.02; mm
